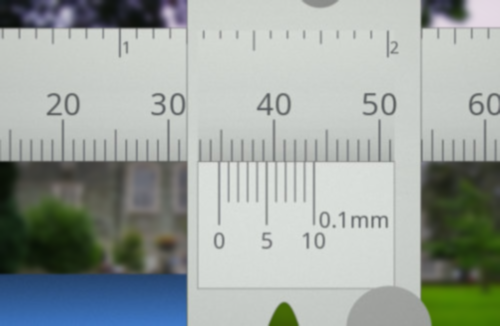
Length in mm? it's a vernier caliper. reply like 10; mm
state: 34.8; mm
